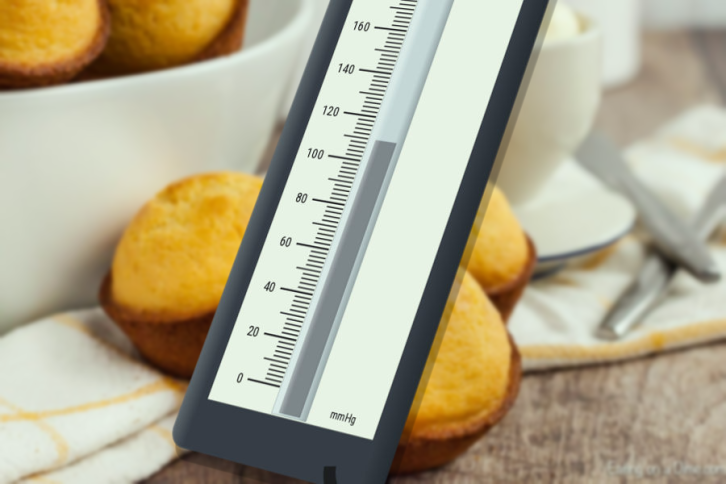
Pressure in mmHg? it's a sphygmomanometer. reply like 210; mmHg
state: 110; mmHg
